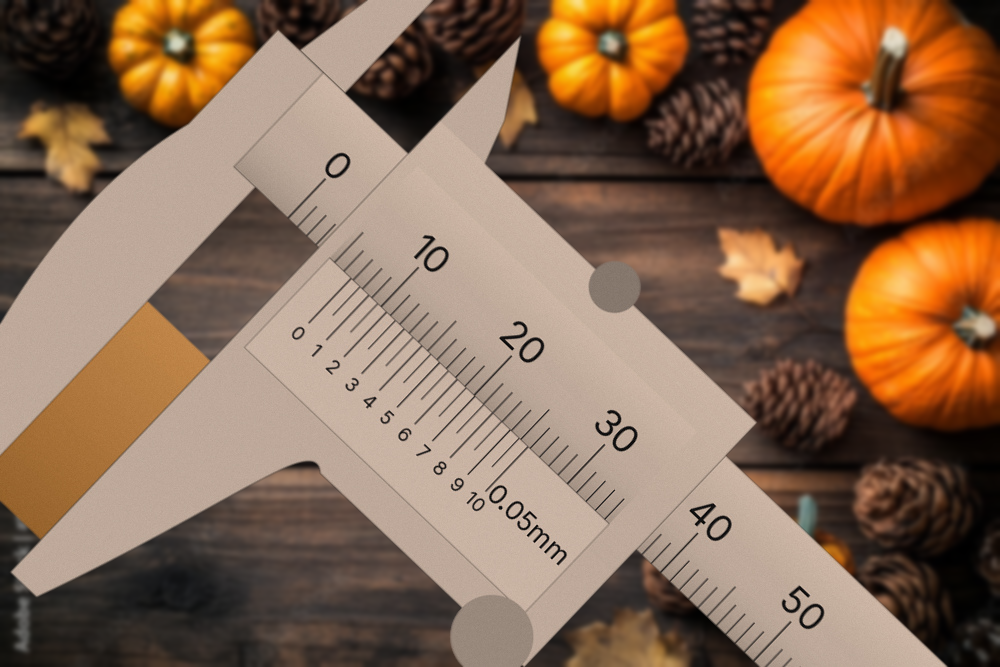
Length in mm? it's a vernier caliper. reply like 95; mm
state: 6.8; mm
